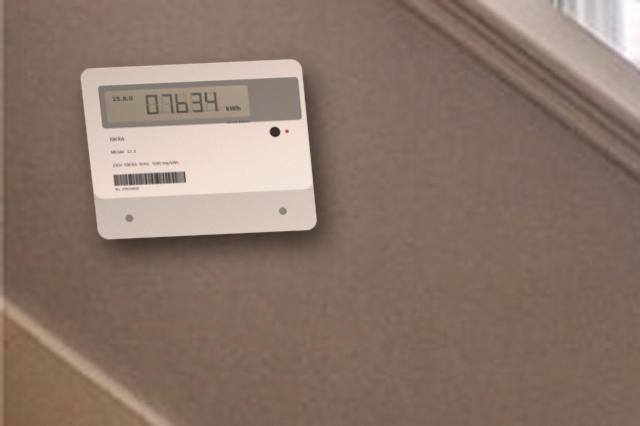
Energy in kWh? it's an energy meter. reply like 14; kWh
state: 7634; kWh
